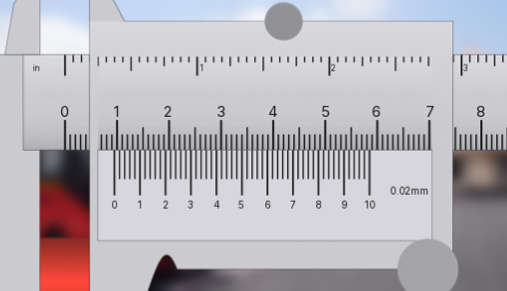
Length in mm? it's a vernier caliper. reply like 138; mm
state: 9.5; mm
